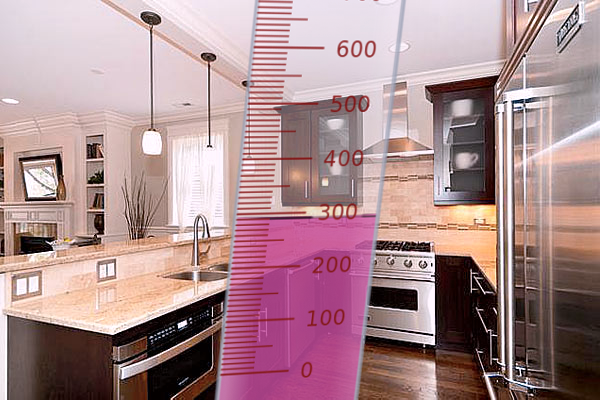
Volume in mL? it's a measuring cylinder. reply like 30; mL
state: 290; mL
